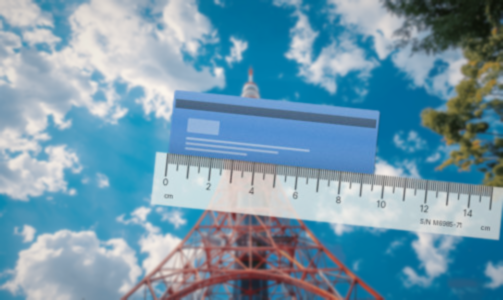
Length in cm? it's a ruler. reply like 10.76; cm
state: 9.5; cm
